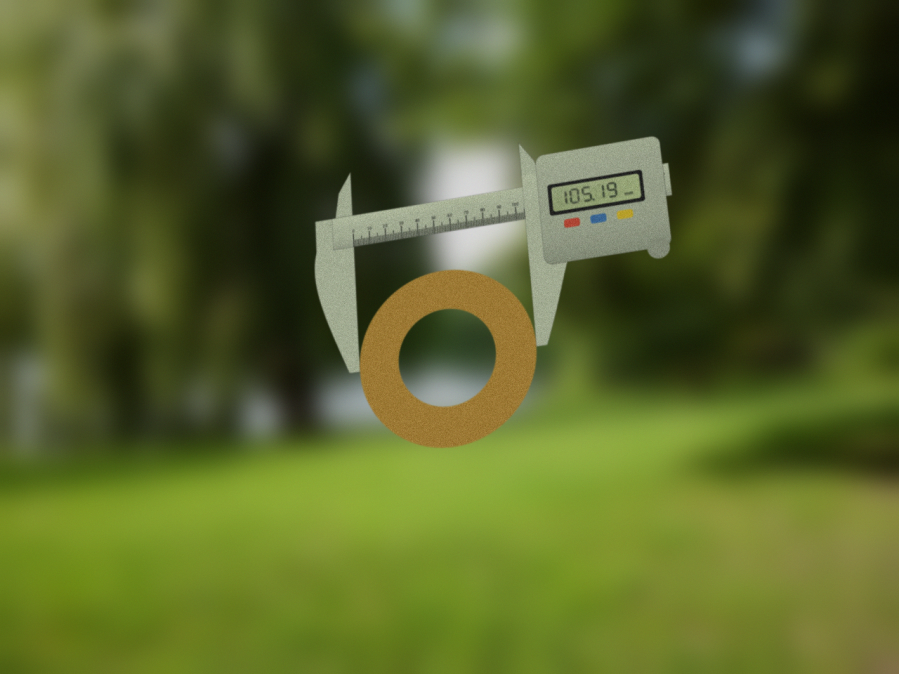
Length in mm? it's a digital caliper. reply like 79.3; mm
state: 105.19; mm
